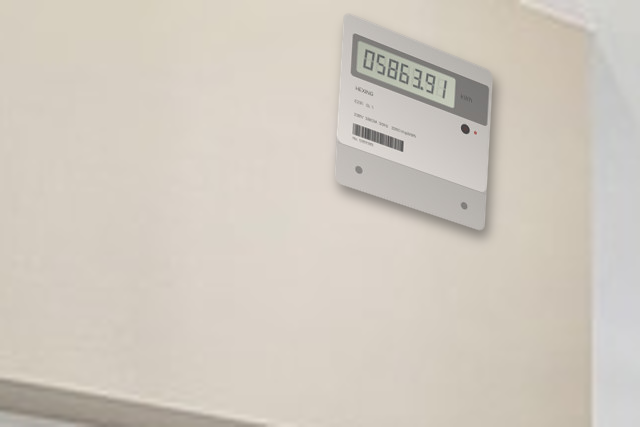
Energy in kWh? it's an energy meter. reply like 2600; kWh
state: 5863.91; kWh
